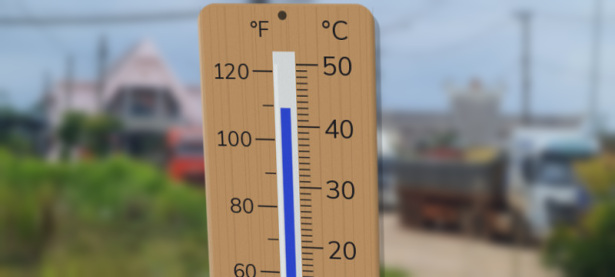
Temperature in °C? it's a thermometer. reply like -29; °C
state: 43; °C
